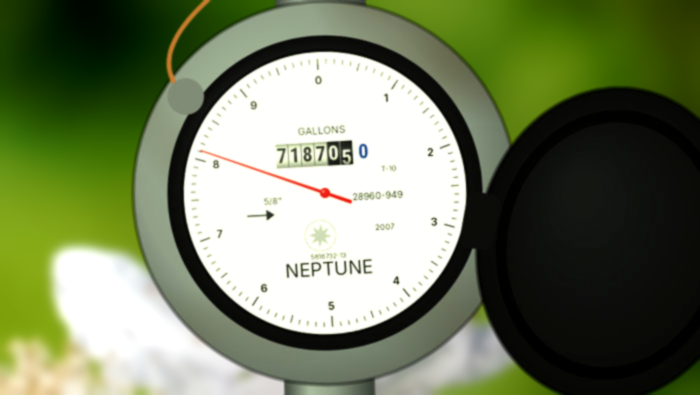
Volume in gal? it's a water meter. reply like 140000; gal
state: 7187048.1; gal
